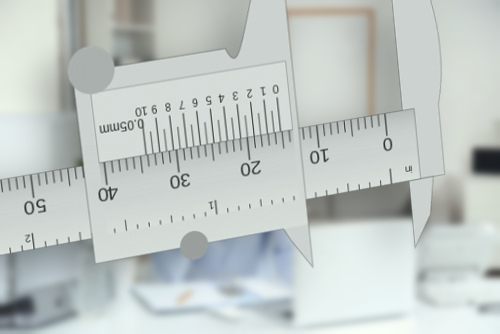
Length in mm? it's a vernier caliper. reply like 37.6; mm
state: 15.2; mm
